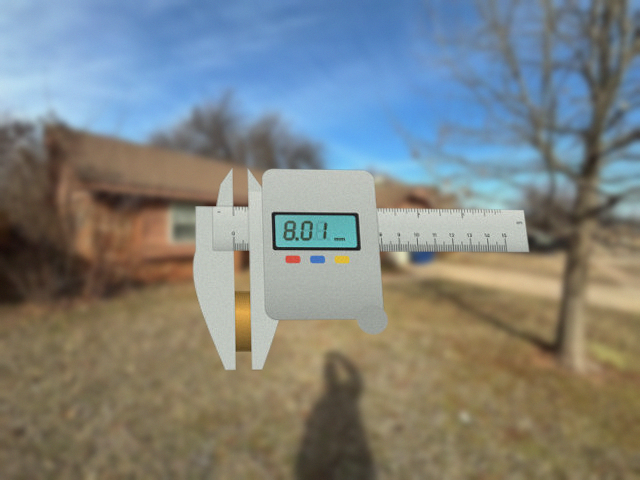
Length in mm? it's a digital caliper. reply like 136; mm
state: 8.01; mm
